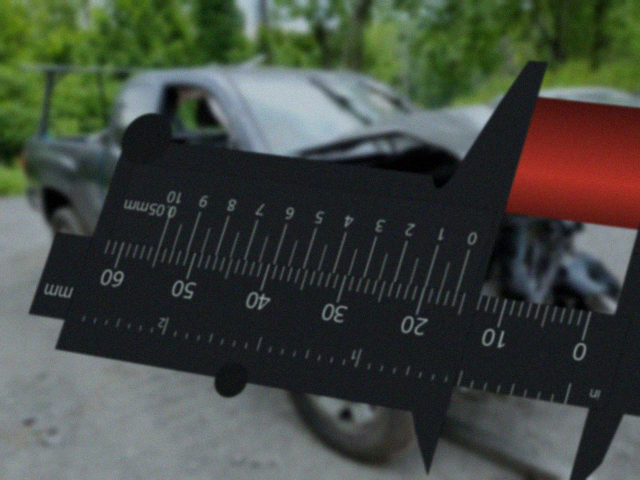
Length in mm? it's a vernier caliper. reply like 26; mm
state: 16.0; mm
